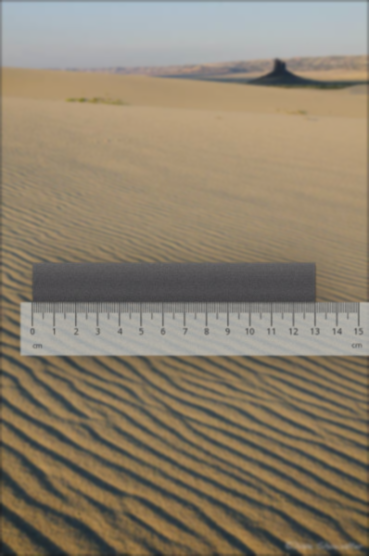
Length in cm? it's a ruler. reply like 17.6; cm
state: 13; cm
